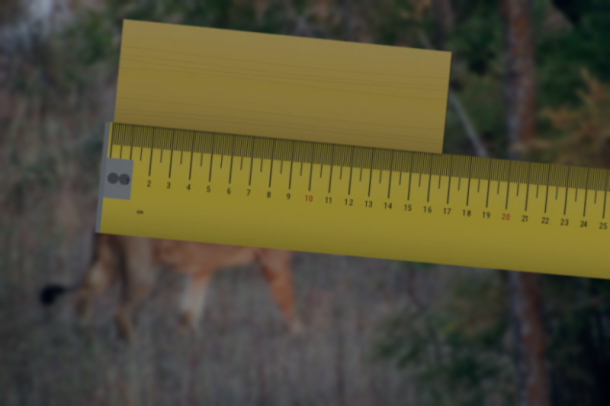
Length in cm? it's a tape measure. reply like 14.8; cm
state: 16.5; cm
